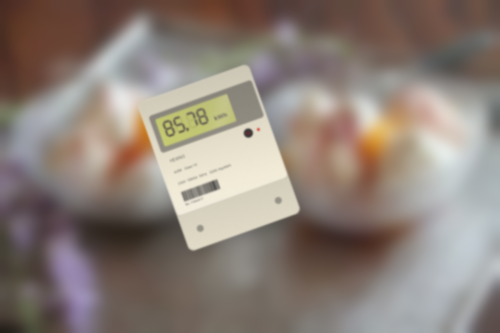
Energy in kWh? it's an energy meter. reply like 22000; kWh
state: 85.78; kWh
